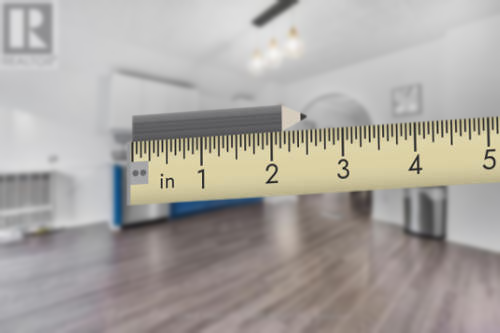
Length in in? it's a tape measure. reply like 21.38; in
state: 2.5; in
